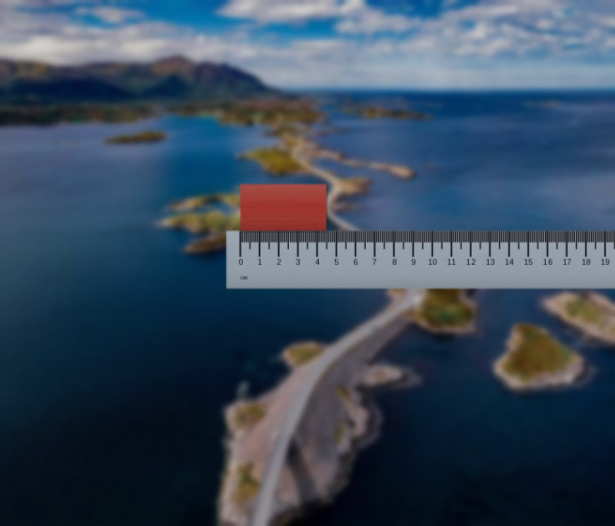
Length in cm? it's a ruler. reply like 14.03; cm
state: 4.5; cm
